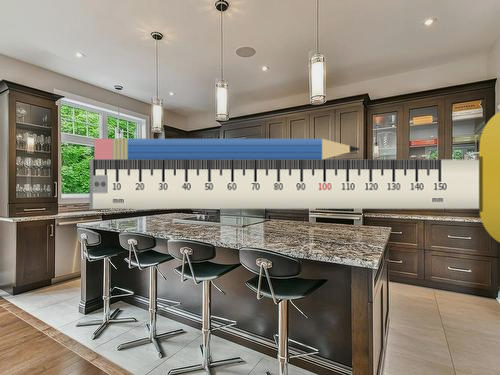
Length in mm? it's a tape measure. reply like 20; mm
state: 115; mm
